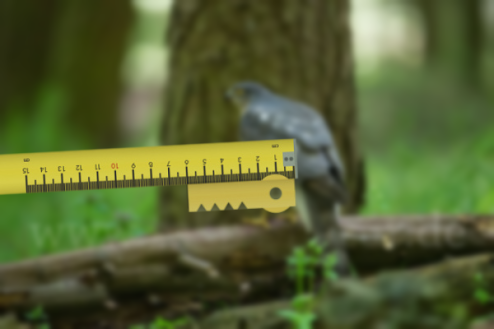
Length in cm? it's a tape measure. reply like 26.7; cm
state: 6; cm
